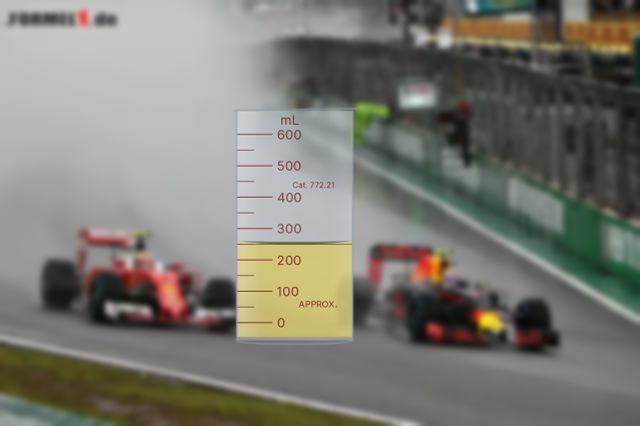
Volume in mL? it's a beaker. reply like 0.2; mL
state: 250; mL
